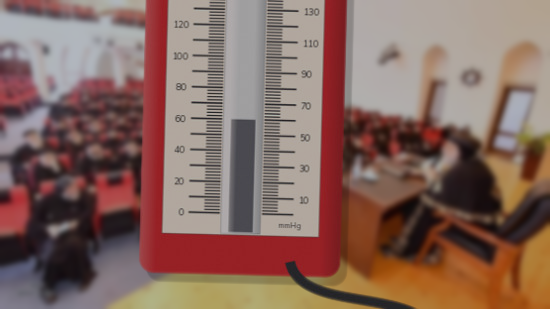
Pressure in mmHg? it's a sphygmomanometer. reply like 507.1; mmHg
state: 60; mmHg
